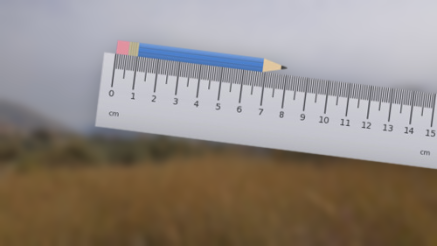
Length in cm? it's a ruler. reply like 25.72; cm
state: 8; cm
